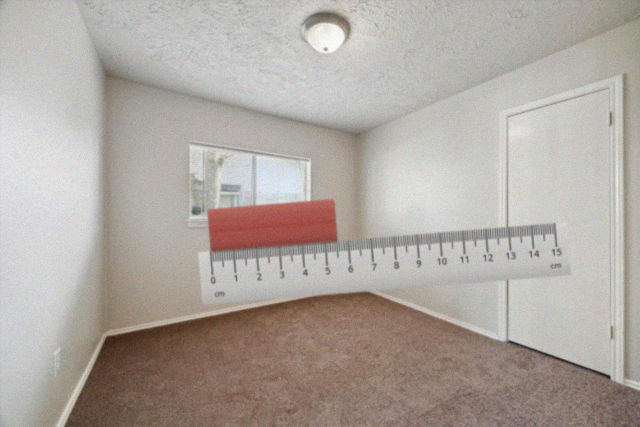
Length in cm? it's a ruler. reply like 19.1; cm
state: 5.5; cm
